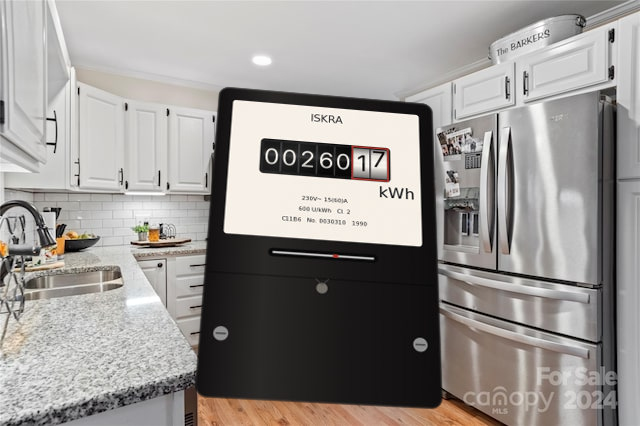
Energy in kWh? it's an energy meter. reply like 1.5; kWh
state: 260.17; kWh
